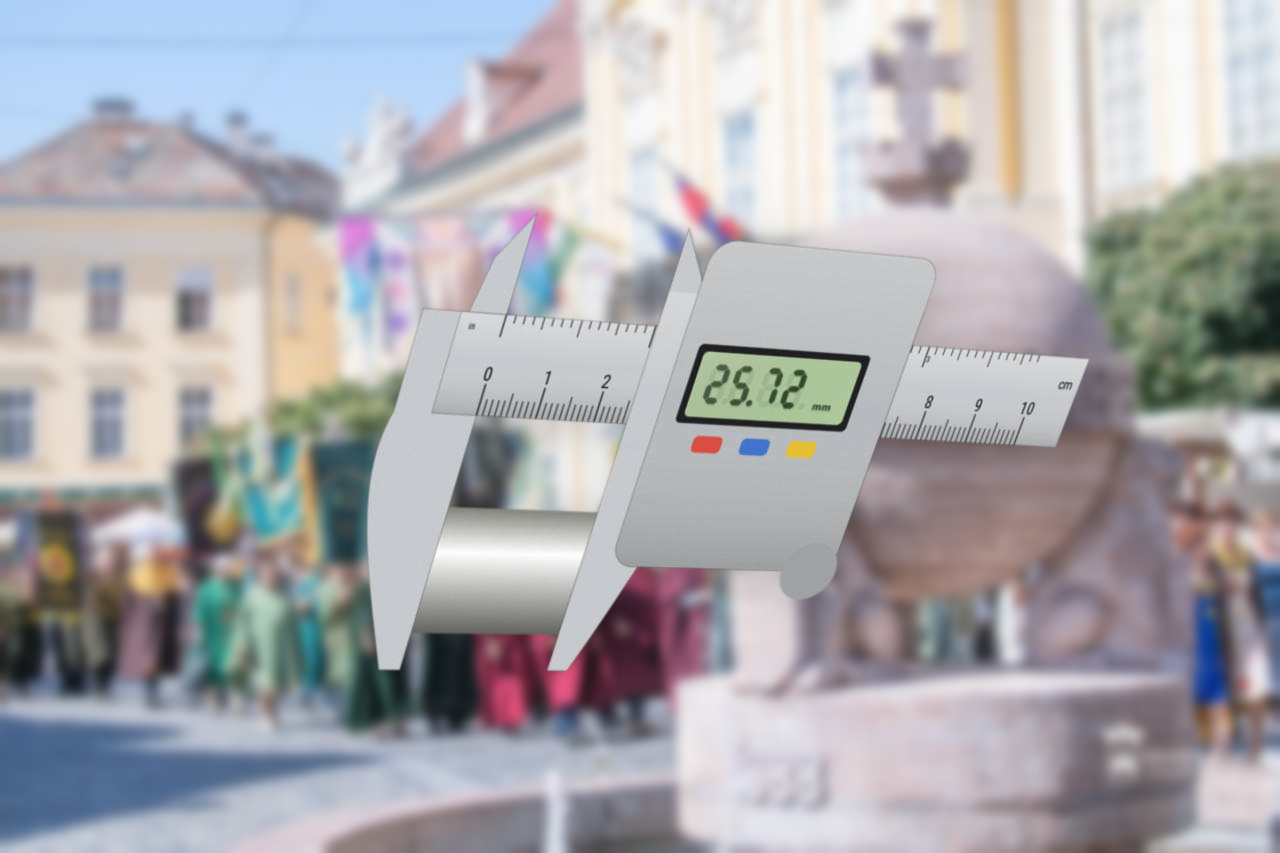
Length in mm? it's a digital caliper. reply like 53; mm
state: 25.72; mm
